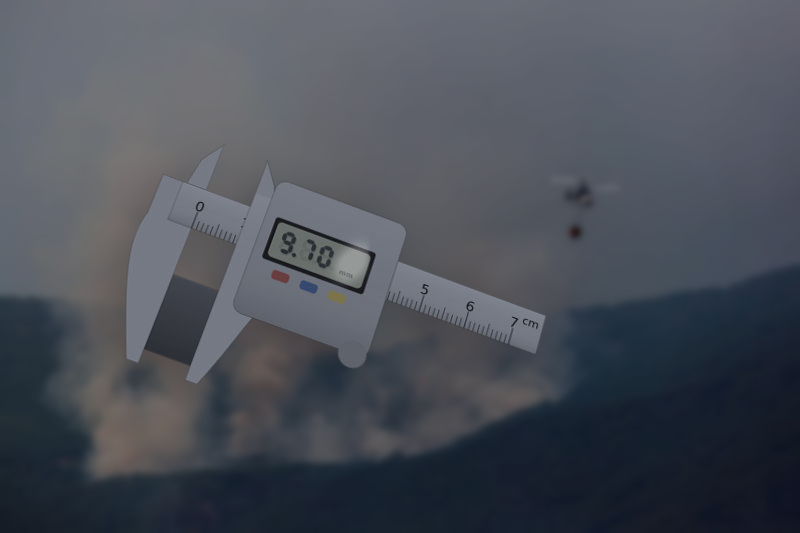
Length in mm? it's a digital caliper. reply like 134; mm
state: 9.70; mm
